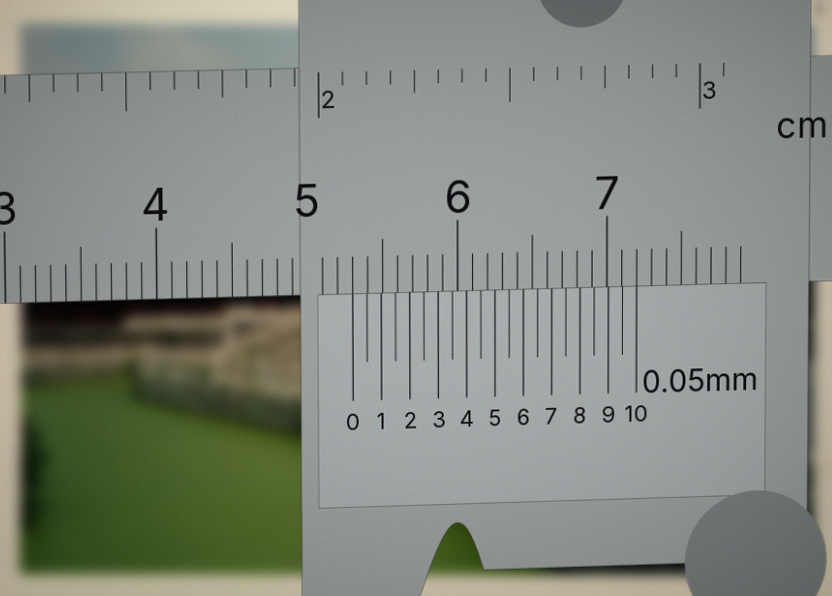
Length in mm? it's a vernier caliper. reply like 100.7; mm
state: 53.0; mm
